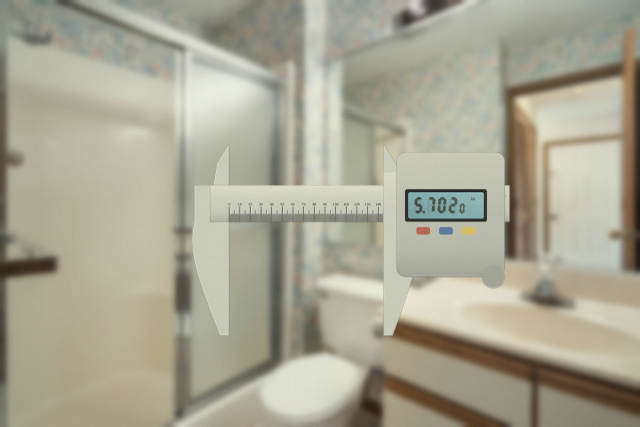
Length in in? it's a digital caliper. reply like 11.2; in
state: 5.7020; in
